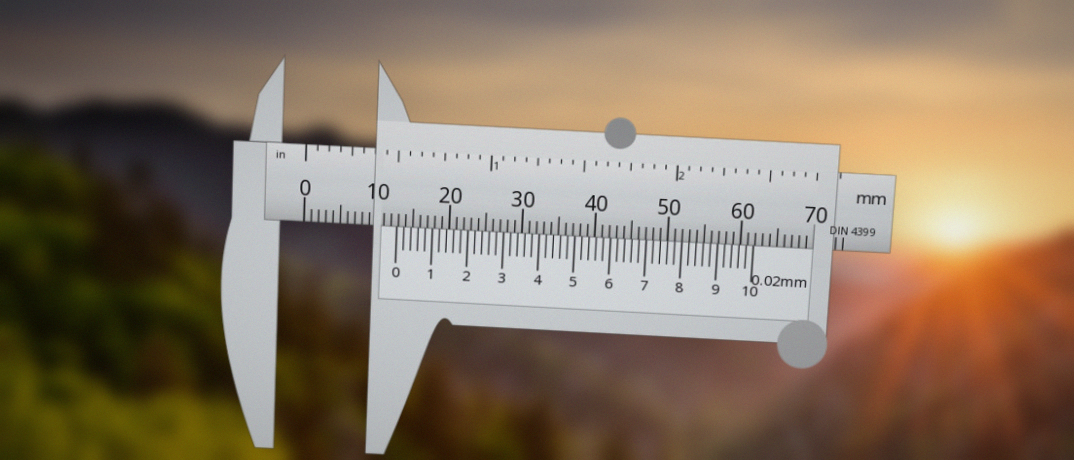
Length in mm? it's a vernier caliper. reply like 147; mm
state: 12.8; mm
